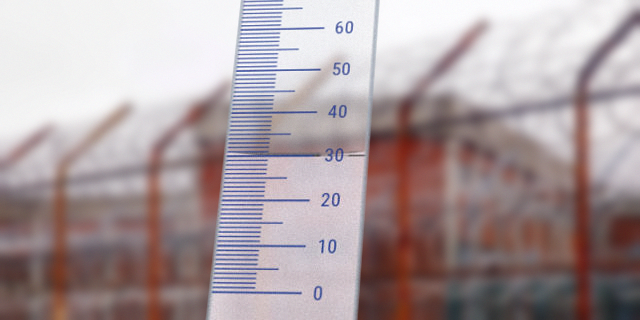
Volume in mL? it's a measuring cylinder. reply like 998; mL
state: 30; mL
